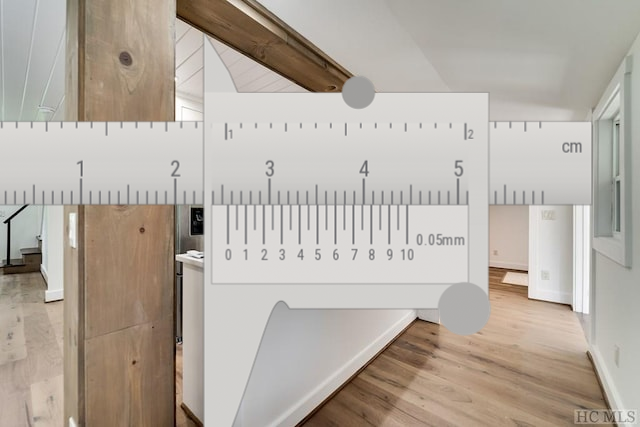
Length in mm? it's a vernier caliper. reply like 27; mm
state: 25.6; mm
